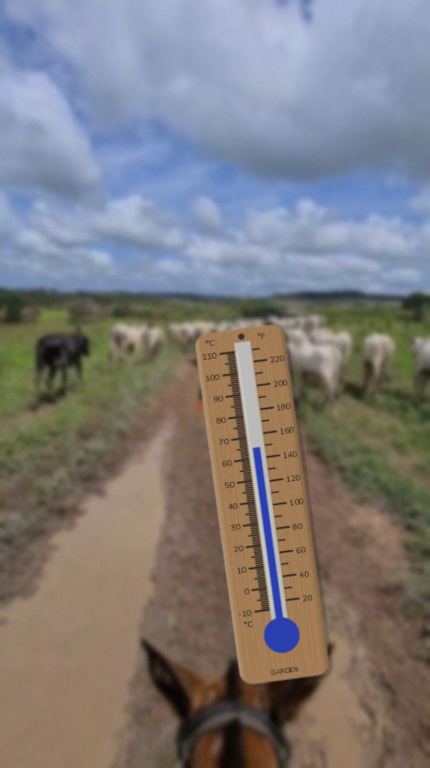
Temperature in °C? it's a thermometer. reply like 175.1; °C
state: 65; °C
